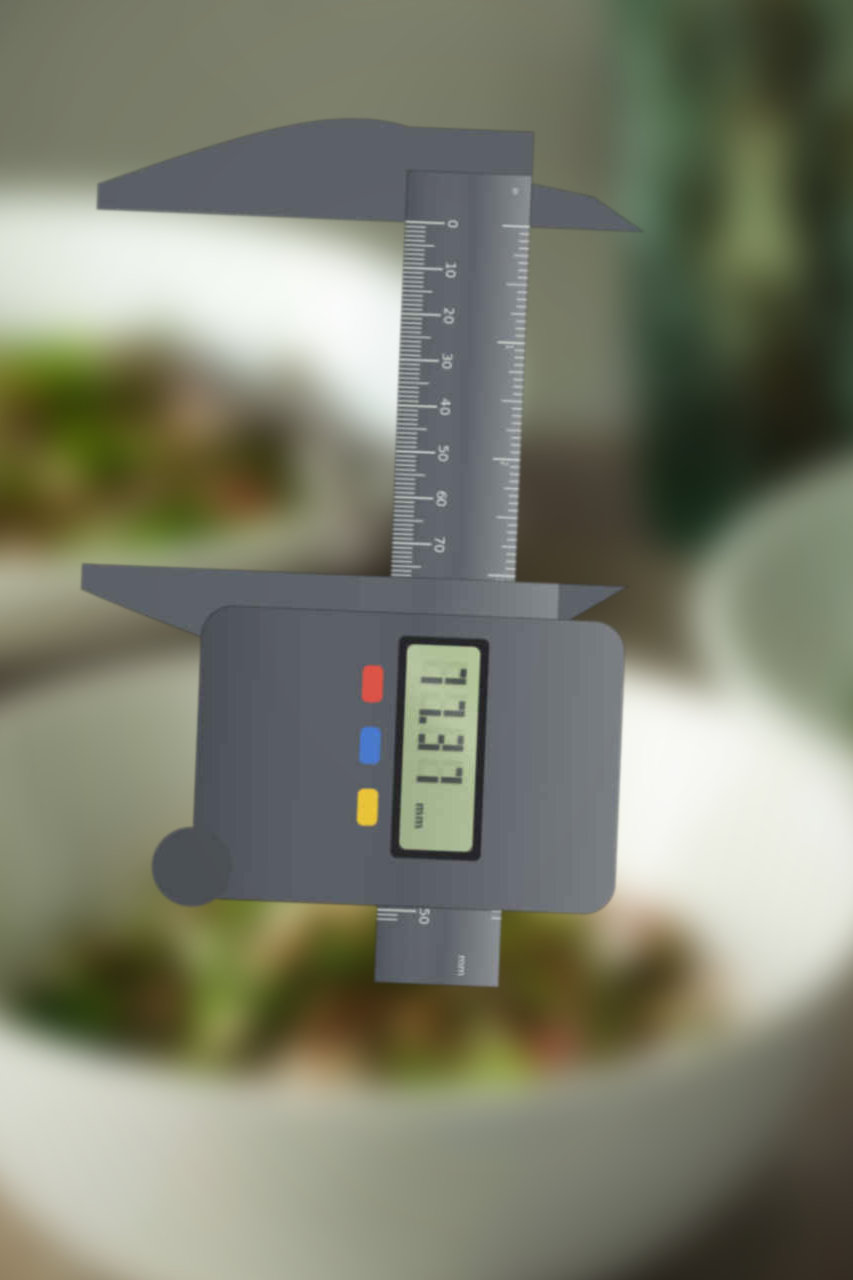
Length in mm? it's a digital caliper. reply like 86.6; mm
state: 77.37; mm
